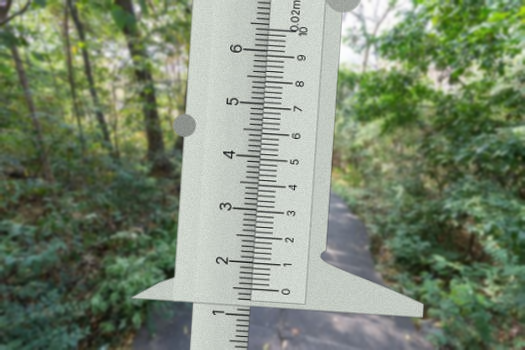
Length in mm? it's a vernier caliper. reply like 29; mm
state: 15.0; mm
